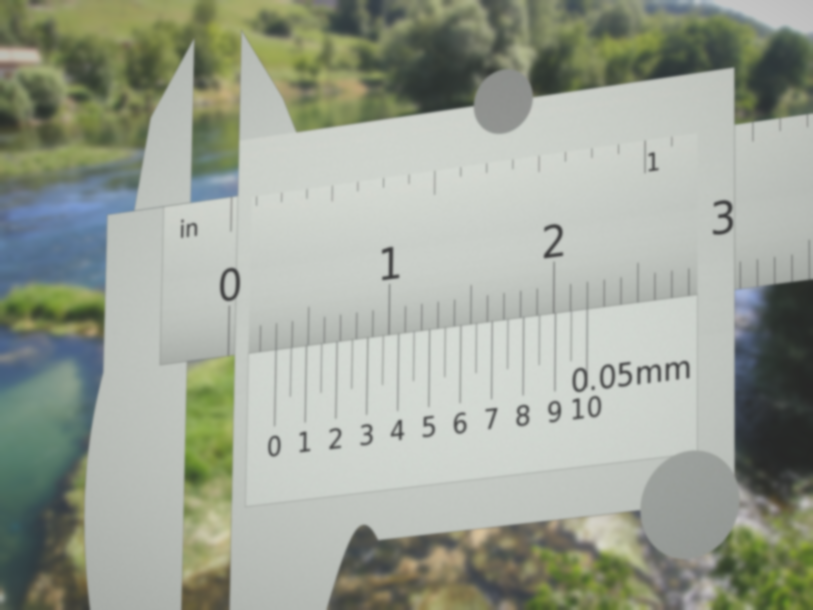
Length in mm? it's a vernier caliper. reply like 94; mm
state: 3.0; mm
